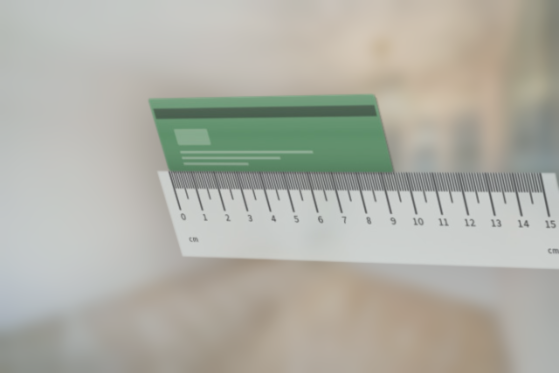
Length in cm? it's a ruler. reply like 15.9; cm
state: 9.5; cm
